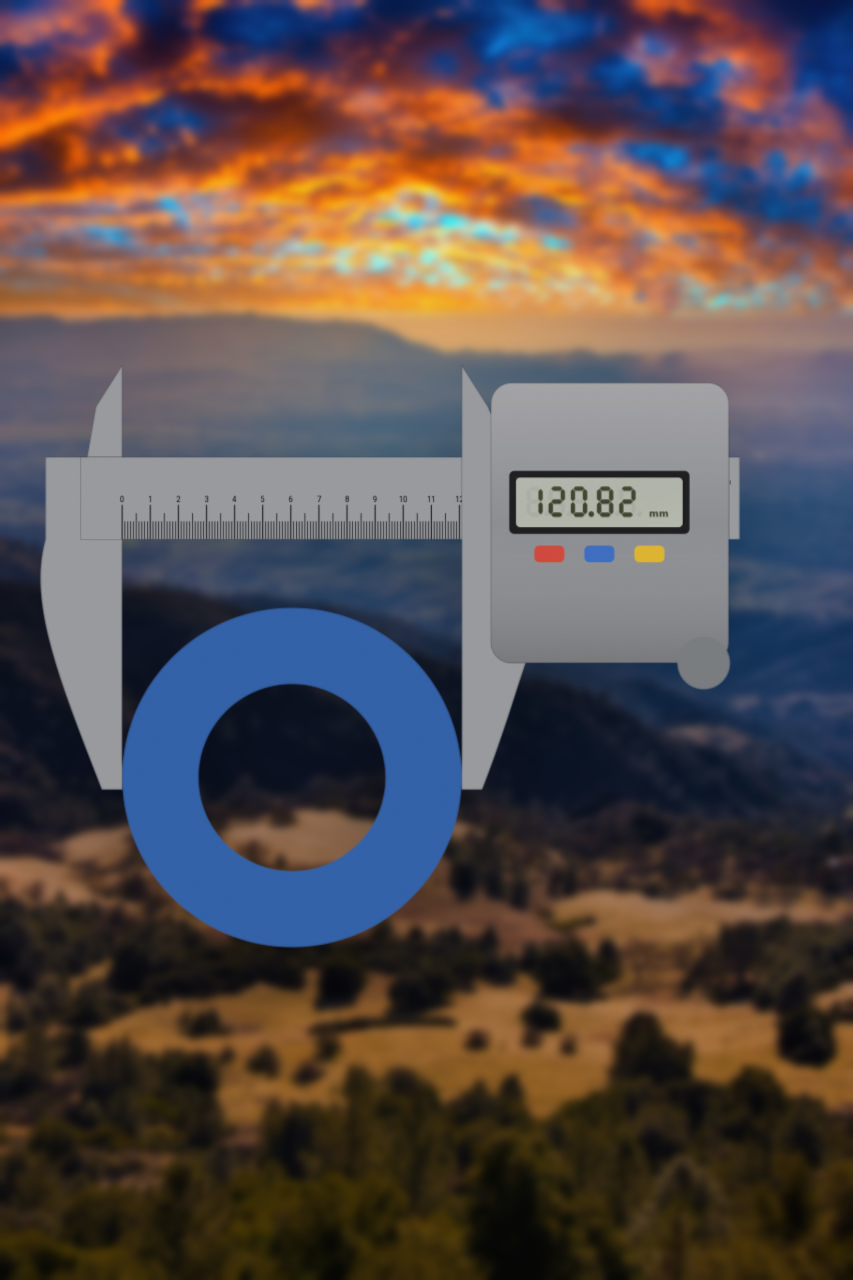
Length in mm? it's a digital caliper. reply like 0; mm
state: 120.82; mm
